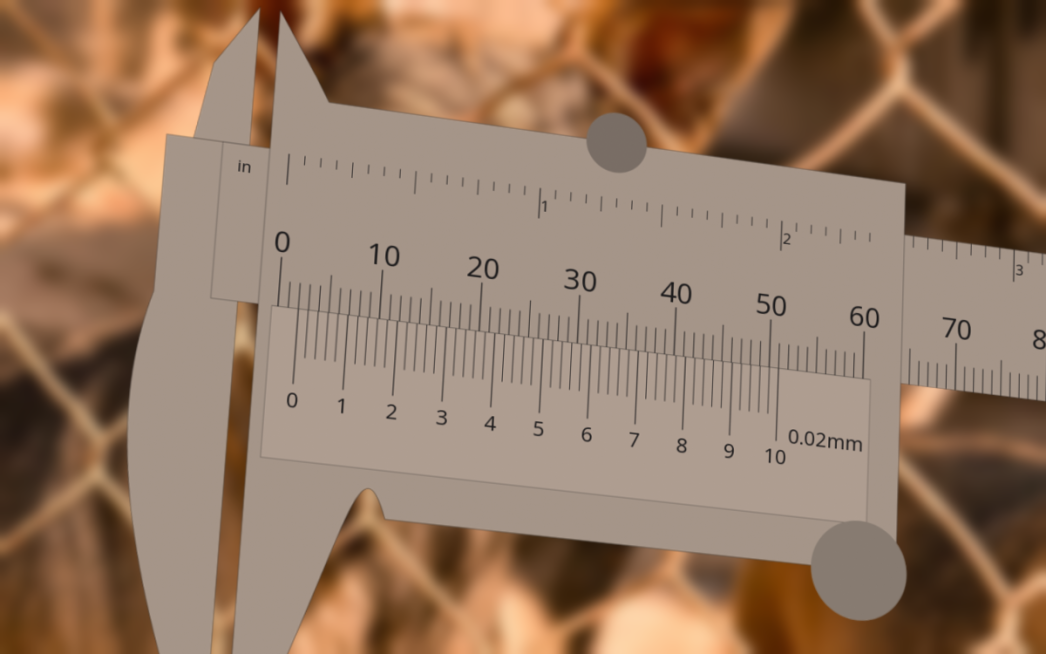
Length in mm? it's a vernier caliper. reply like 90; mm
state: 2.0; mm
